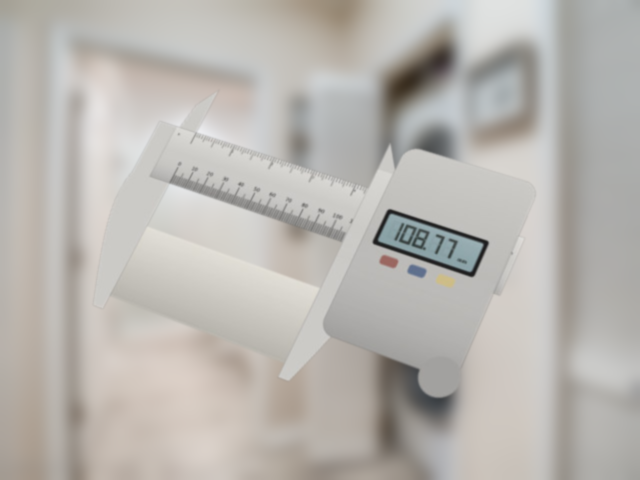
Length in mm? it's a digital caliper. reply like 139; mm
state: 108.77; mm
